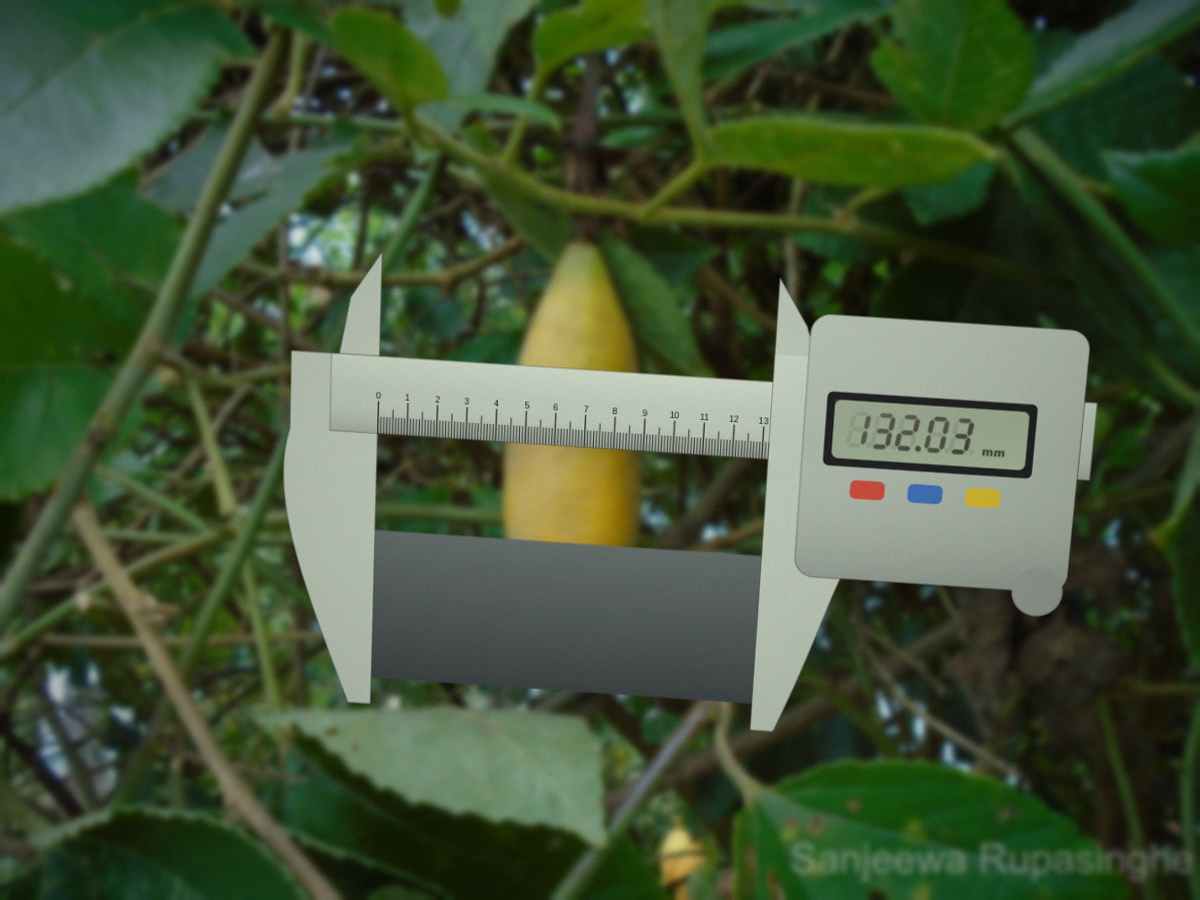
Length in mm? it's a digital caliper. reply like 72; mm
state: 132.03; mm
